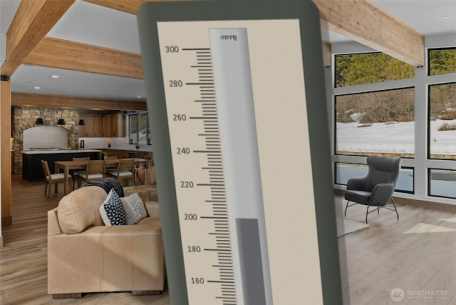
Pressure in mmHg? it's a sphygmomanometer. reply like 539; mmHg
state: 200; mmHg
